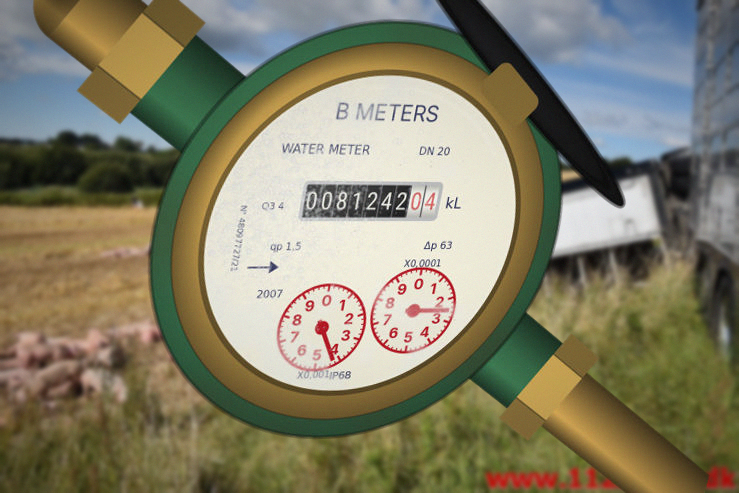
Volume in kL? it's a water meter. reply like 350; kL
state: 81242.0442; kL
